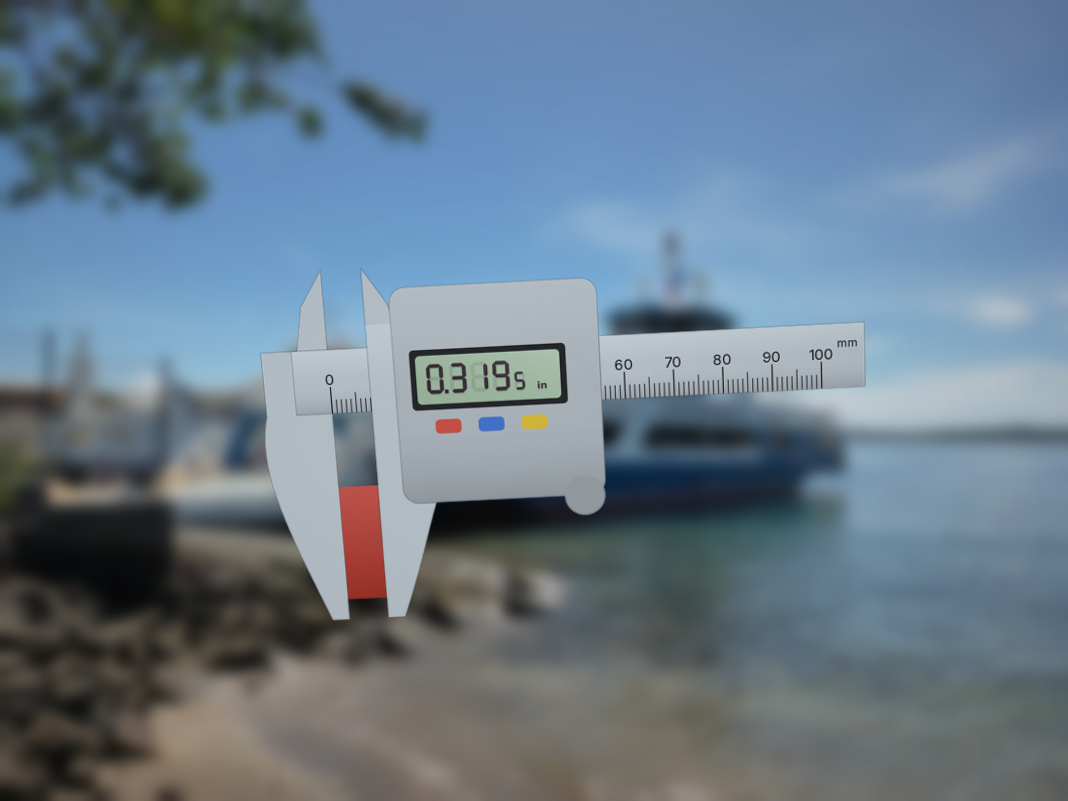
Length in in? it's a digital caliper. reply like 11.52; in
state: 0.3195; in
